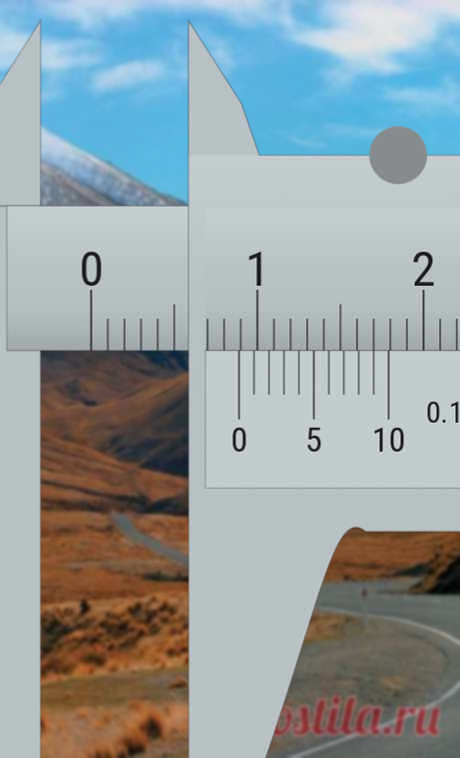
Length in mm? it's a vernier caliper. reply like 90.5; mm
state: 8.9; mm
